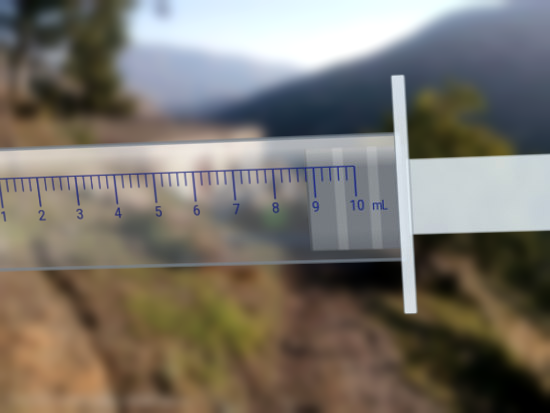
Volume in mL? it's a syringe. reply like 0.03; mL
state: 8.8; mL
